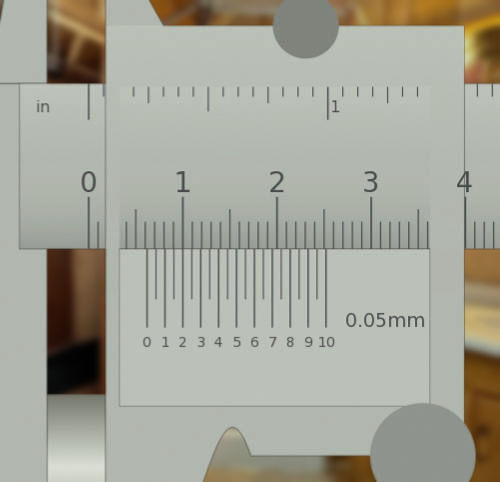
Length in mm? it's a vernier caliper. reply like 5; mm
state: 6.2; mm
